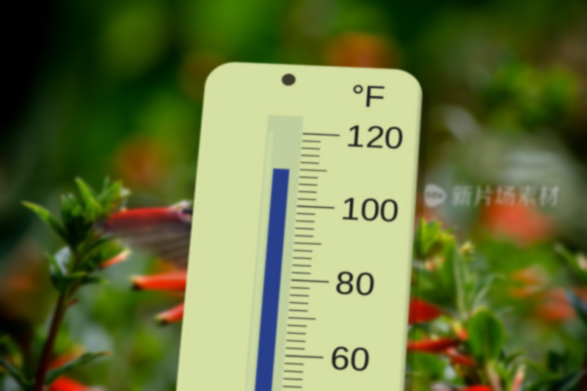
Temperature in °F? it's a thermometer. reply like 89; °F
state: 110; °F
